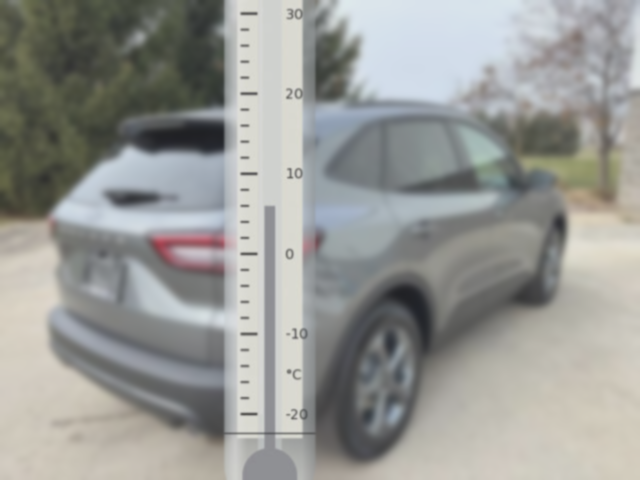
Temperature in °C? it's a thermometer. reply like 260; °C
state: 6; °C
